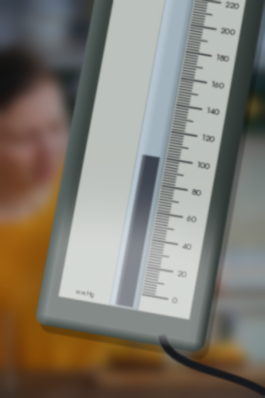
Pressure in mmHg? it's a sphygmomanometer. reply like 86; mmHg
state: 100; mmHg
